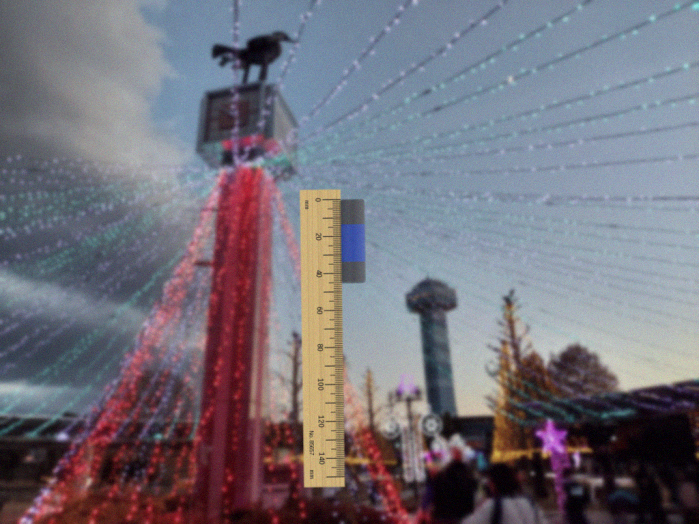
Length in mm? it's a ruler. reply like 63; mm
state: 45; mm
